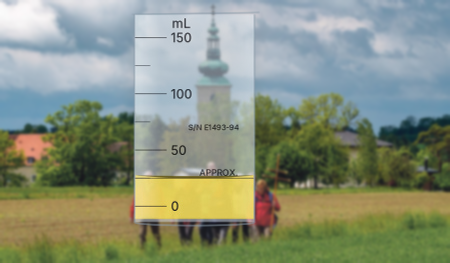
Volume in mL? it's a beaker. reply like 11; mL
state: 25; mL
